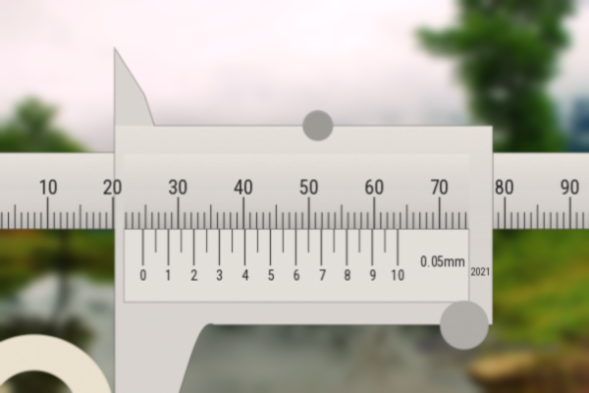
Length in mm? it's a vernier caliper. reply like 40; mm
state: 24.6; mm
